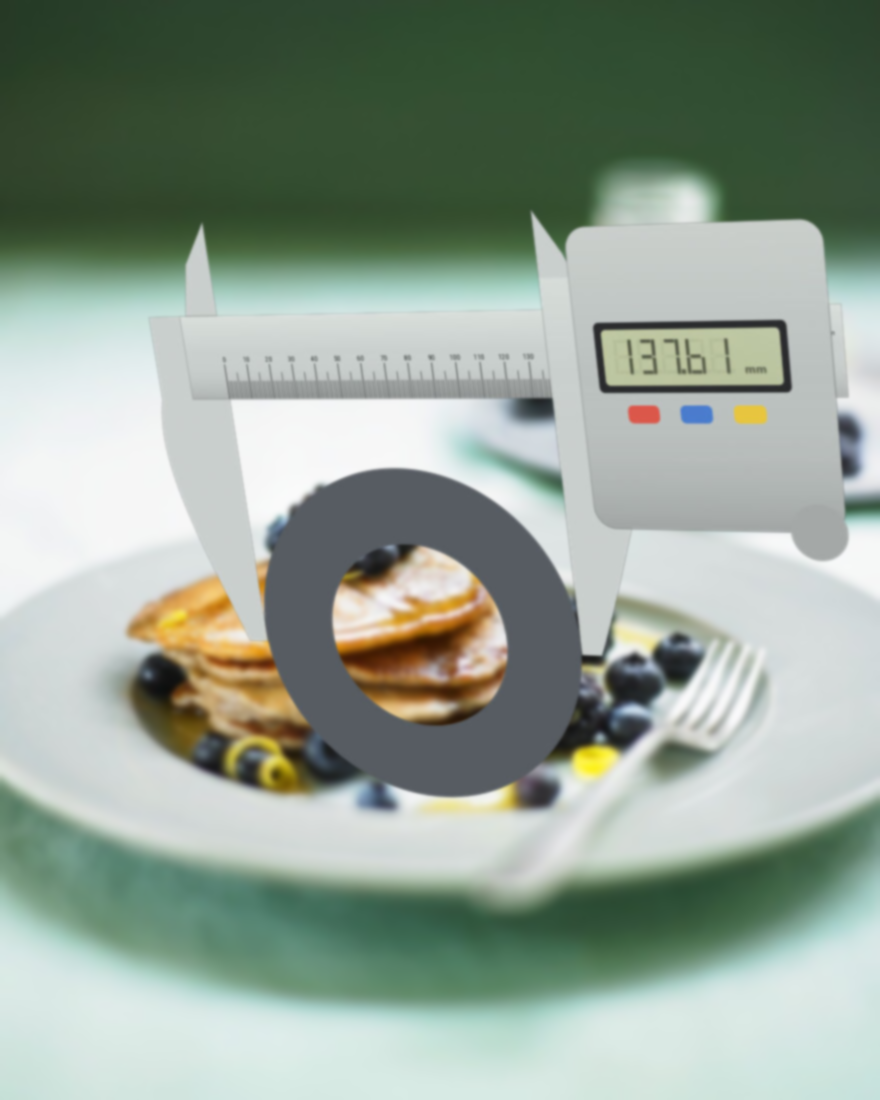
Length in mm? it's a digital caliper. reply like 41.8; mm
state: 137.61; mm
